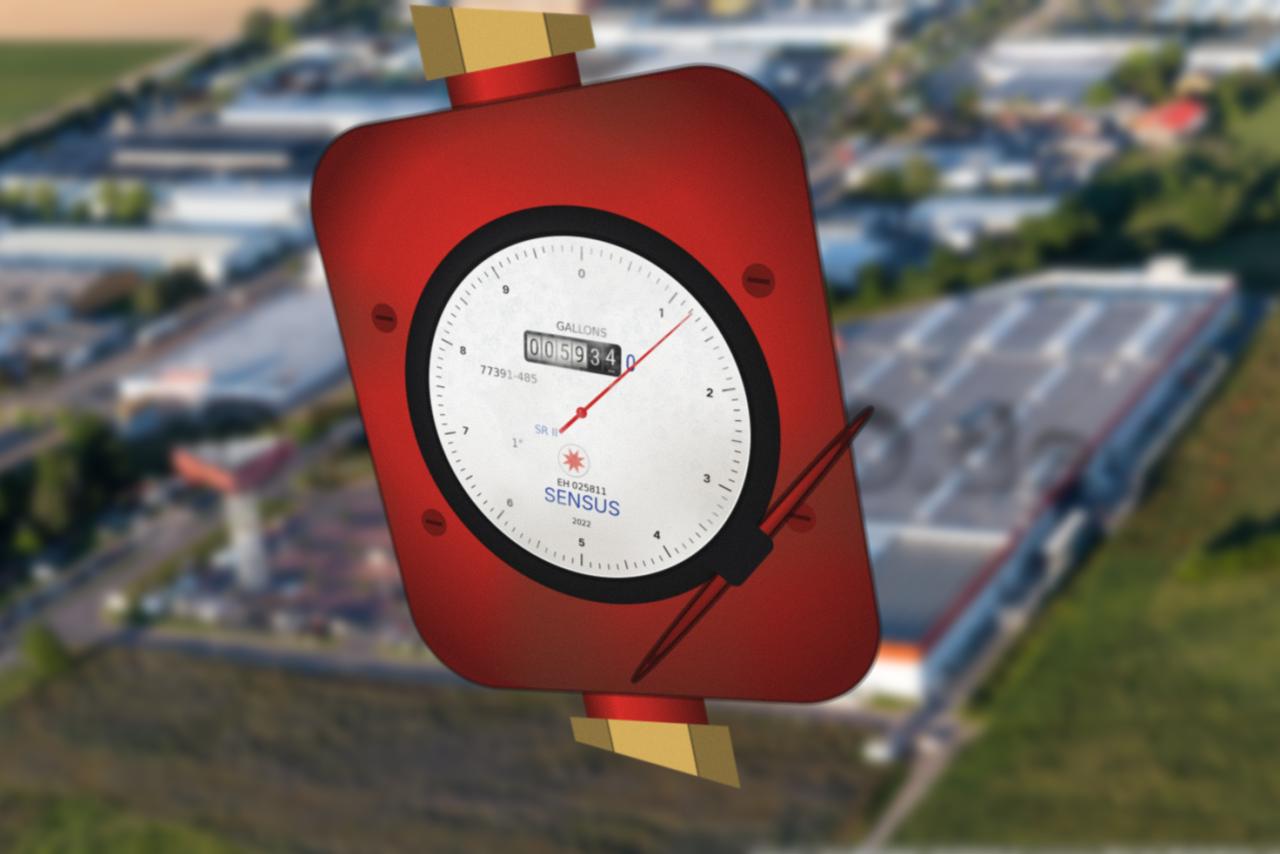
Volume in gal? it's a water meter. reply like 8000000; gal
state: 59341.2; gal
